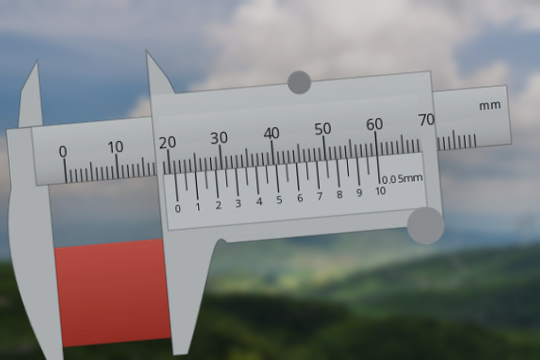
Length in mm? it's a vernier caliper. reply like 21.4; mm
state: 21.0; mm
